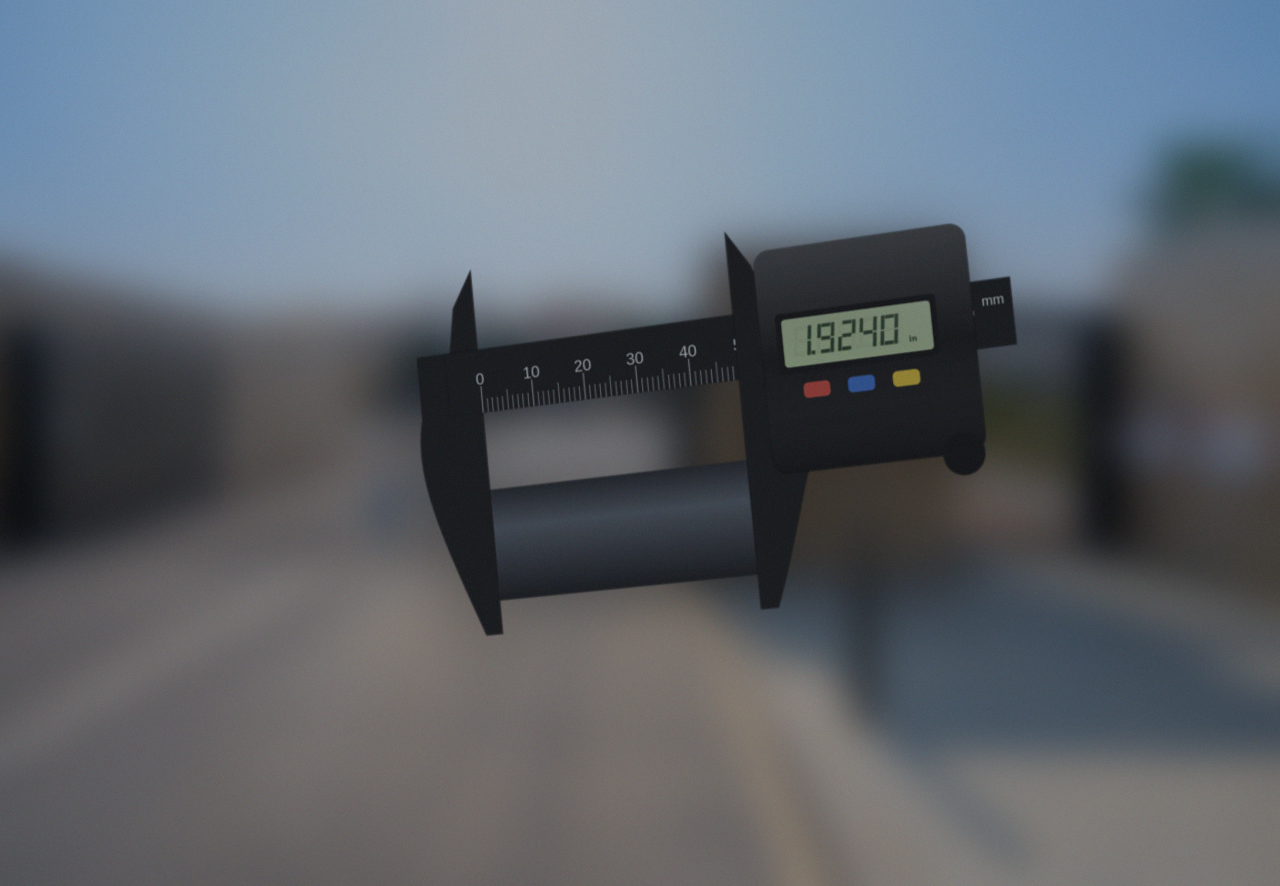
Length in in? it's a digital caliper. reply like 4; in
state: 1.9240; in
